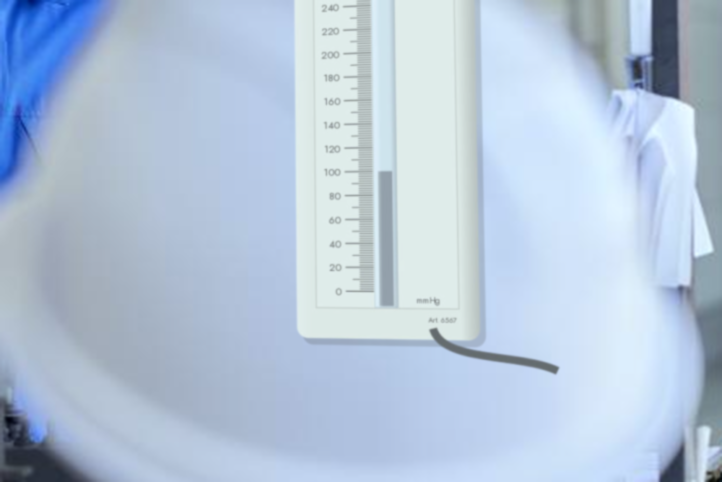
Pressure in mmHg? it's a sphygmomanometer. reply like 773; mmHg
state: 100; mmHg
